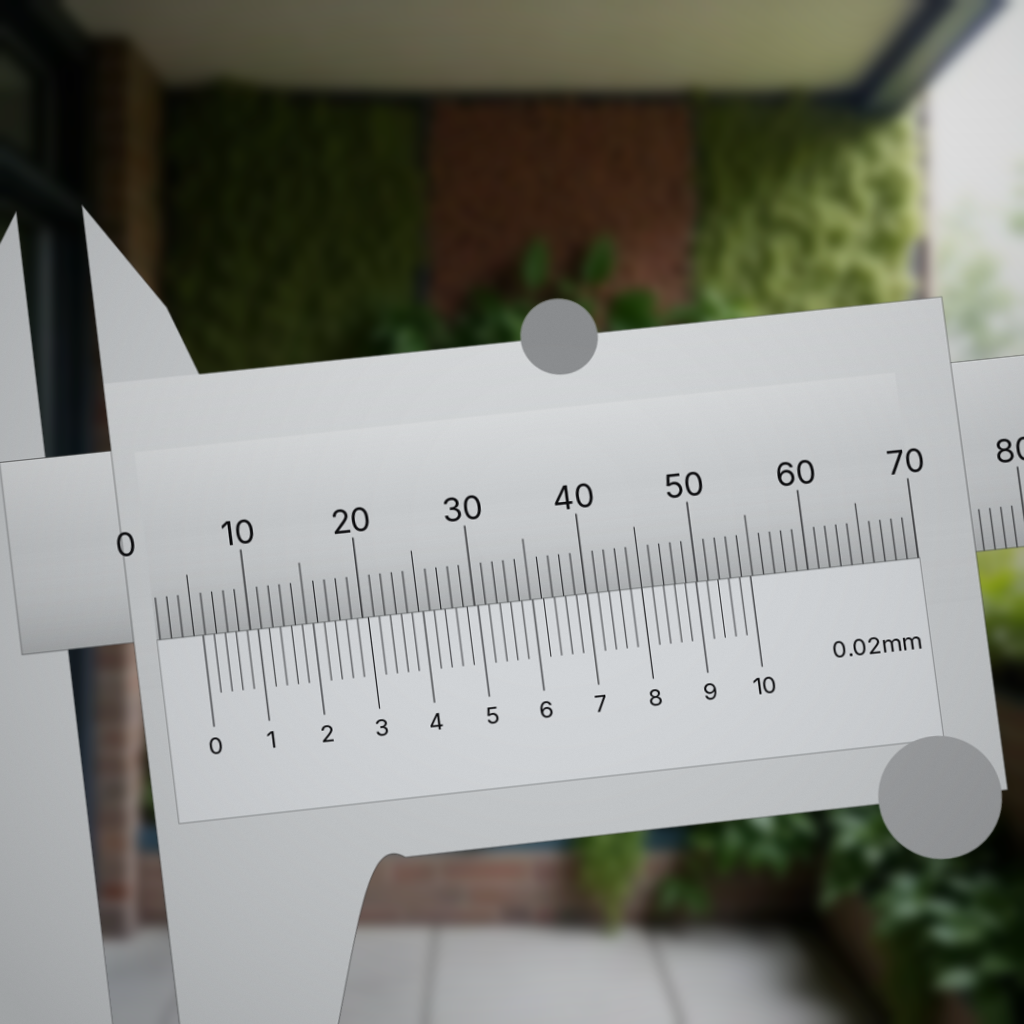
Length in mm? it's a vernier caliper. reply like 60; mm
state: 5.8; mm
